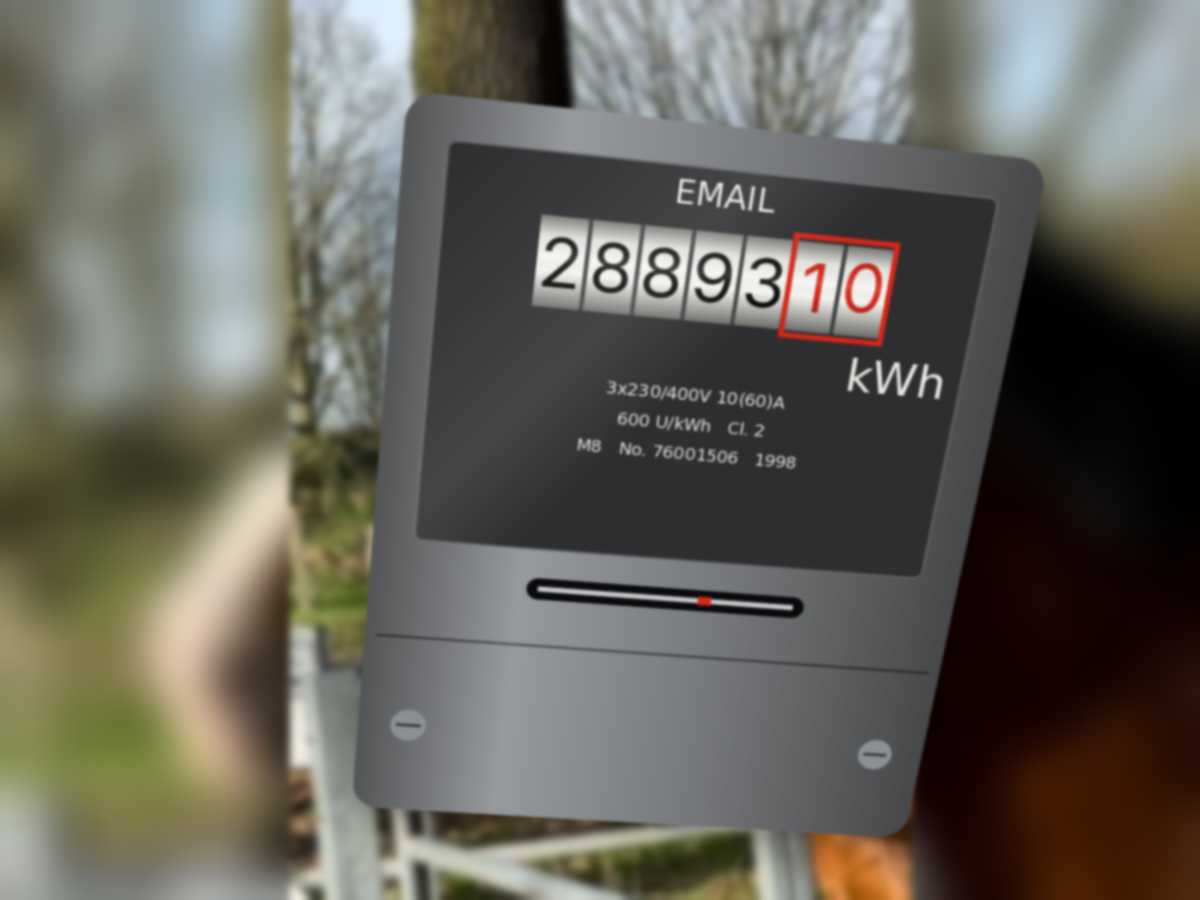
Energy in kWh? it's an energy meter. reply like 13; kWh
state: 28893.10; kWh
